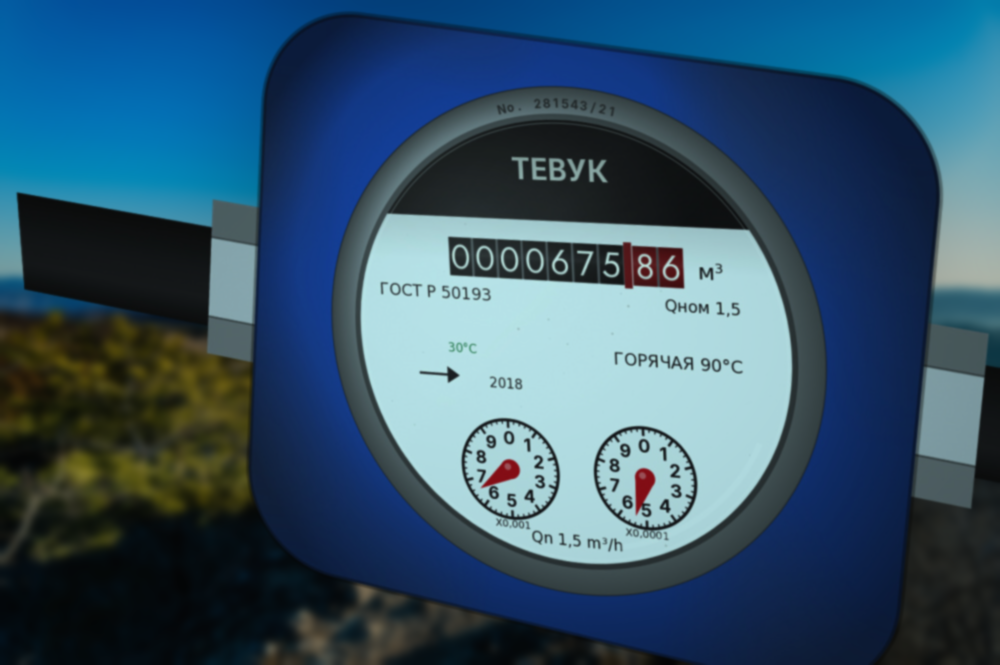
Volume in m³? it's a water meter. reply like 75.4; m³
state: 675.8665; m³
